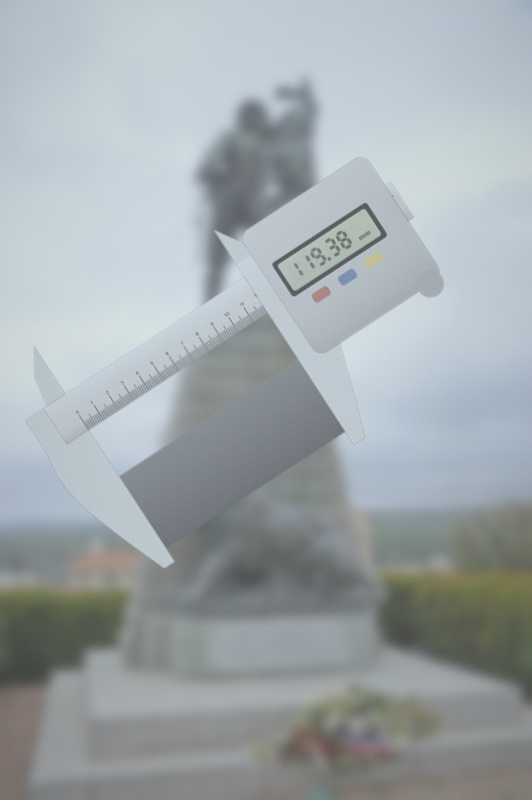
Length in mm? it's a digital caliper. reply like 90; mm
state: 119.38; mm
